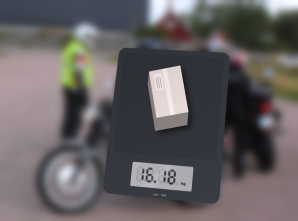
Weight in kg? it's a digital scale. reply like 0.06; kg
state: 16.18; kg
